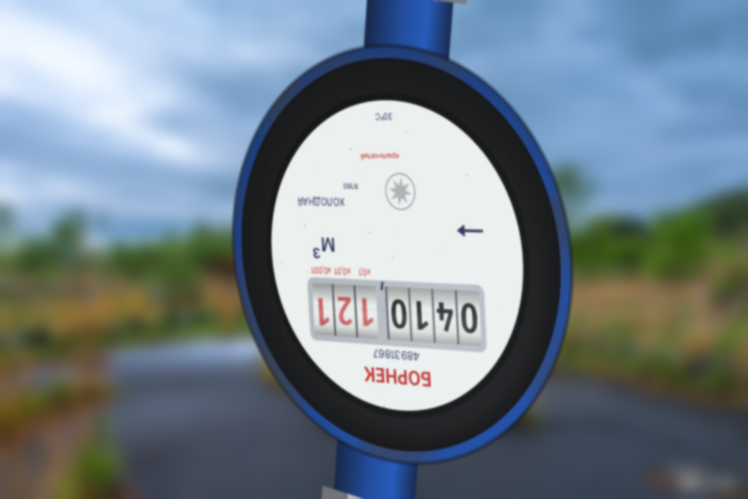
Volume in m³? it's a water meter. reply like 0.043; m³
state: 410.121; m³
